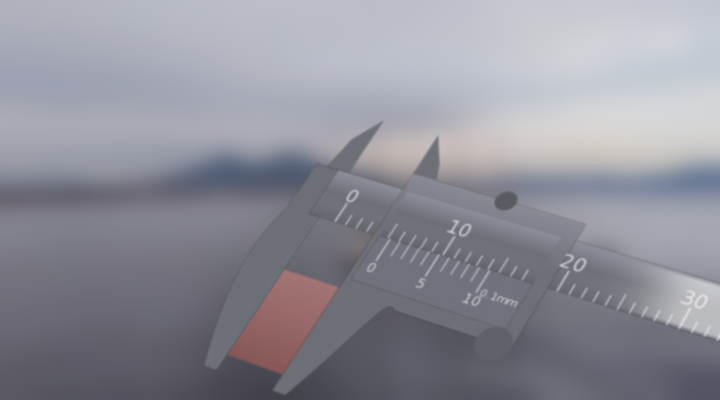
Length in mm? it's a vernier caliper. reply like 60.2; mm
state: 5.2; mm
